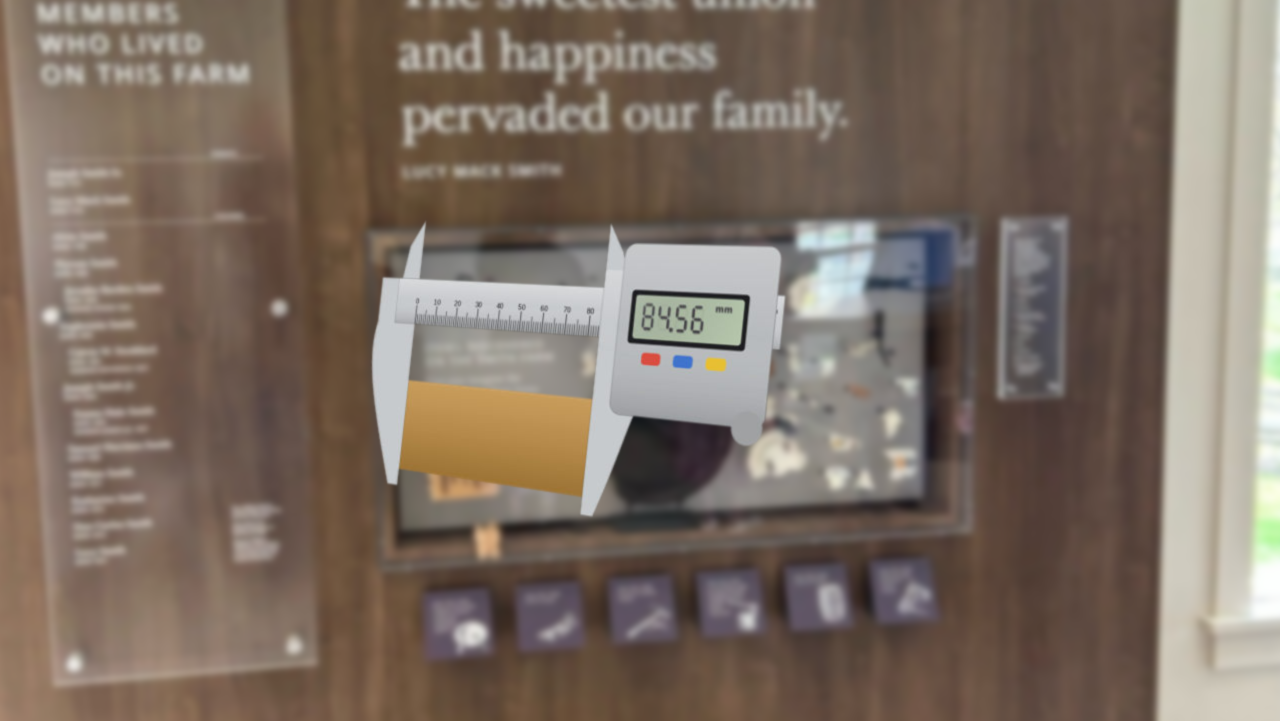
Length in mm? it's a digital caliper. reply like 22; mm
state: 84.56; mm
